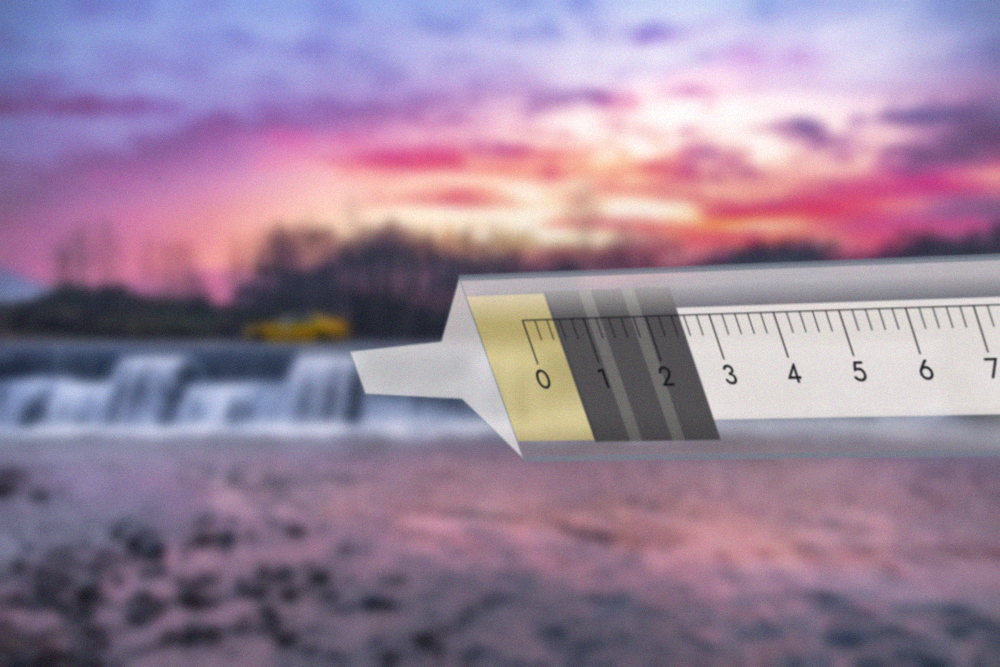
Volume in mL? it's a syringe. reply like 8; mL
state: 0.5; mL
